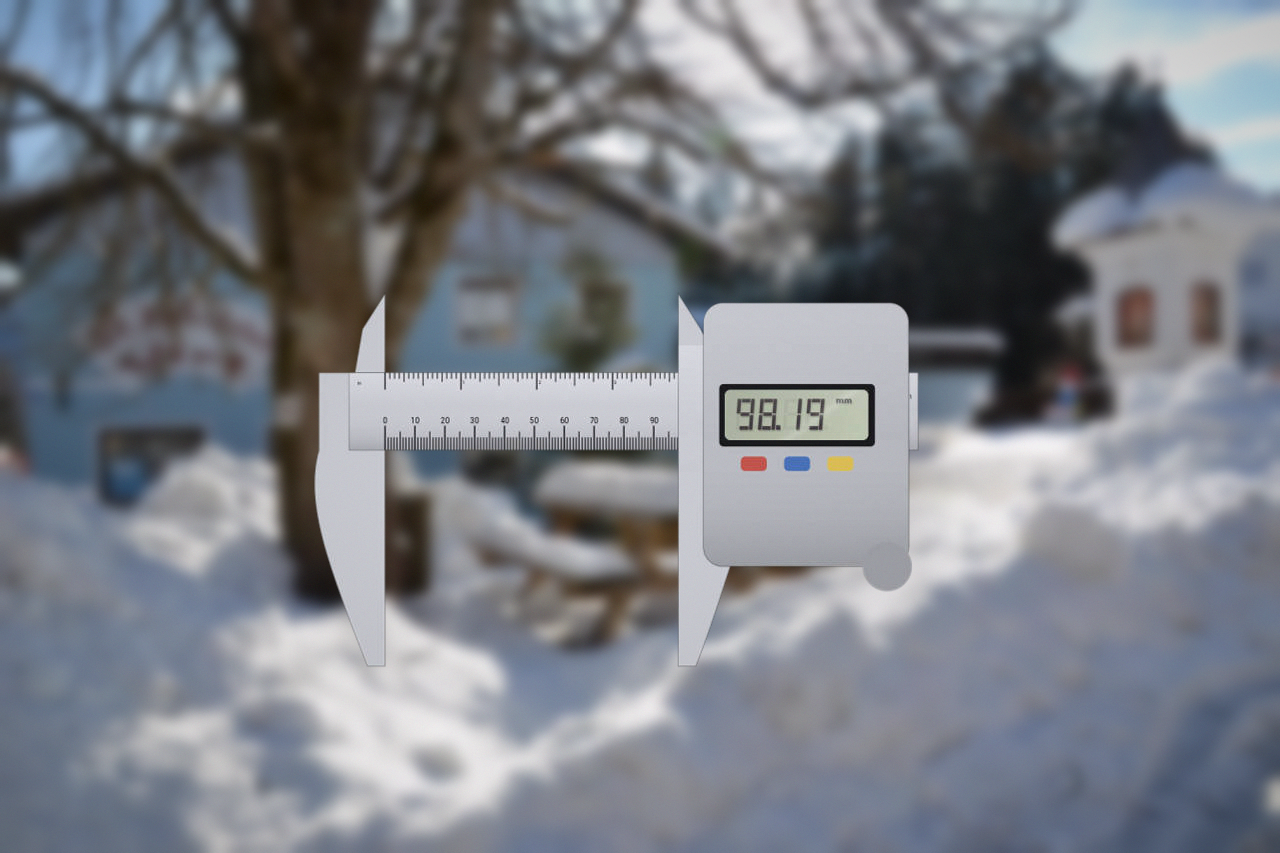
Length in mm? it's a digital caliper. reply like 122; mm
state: 98.19; mm
